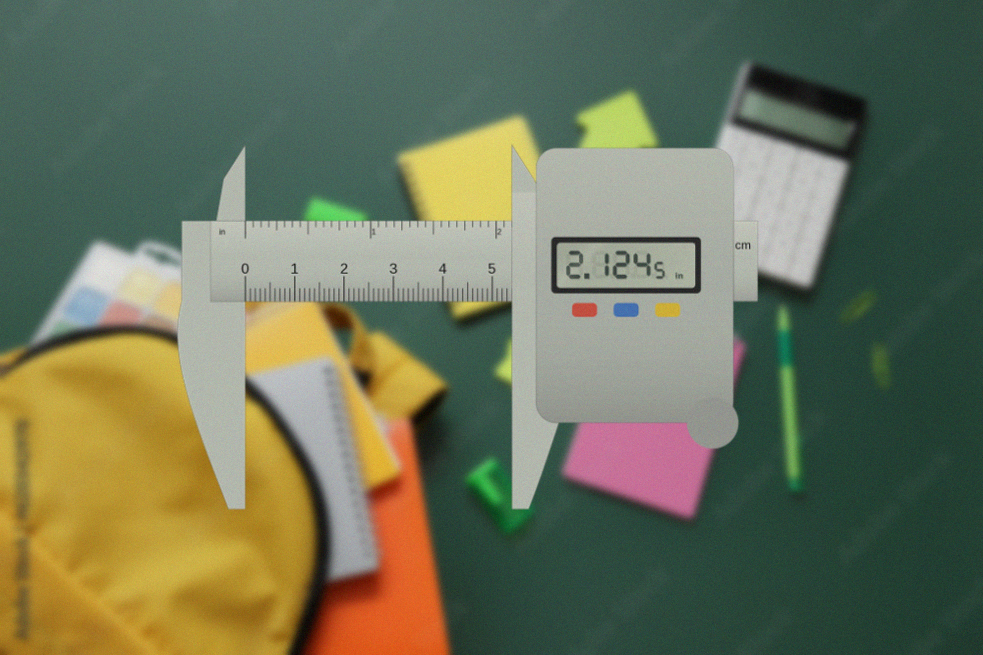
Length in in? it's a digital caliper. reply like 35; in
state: 2.1245; in
